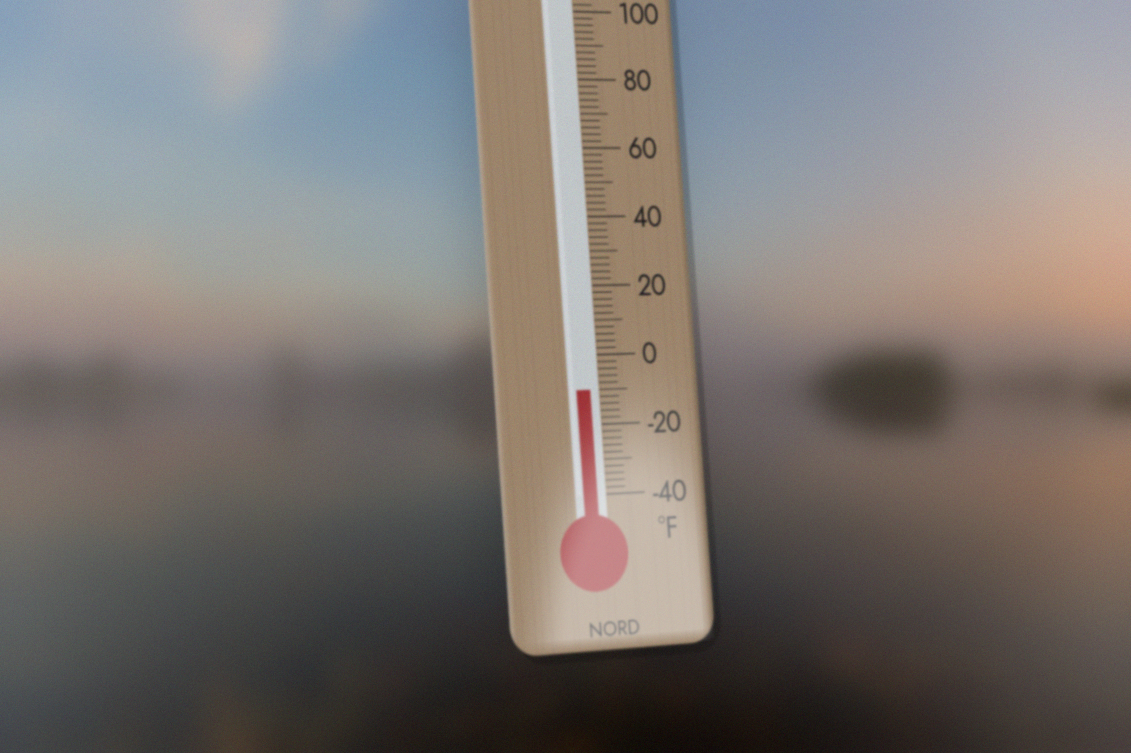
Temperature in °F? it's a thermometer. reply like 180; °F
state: -10; °F
